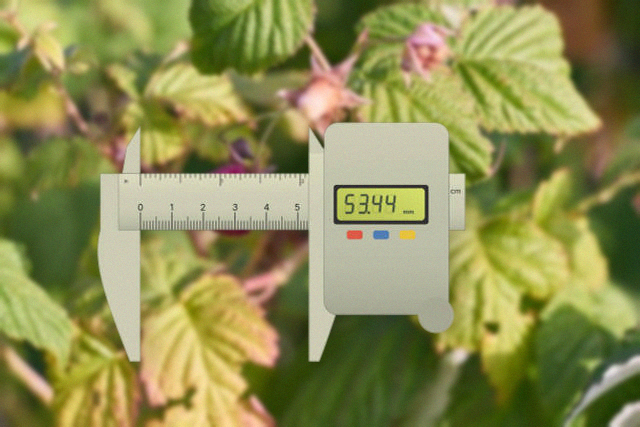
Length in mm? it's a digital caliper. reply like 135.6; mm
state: 53.44; mm
